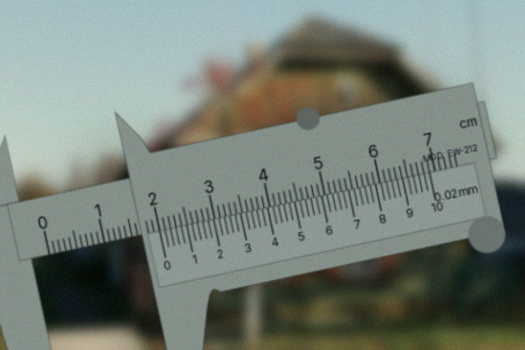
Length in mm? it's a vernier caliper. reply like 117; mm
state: 20.0; mm
